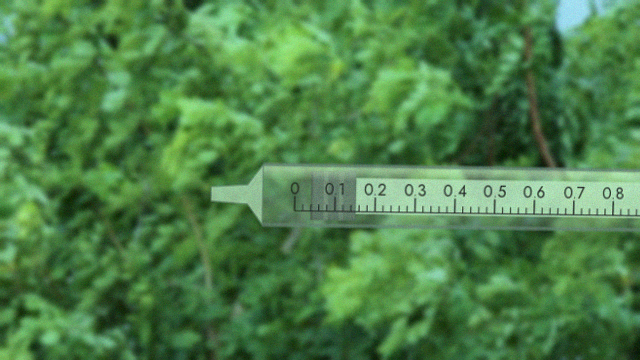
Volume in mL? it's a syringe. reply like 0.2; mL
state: 0.04; mL
